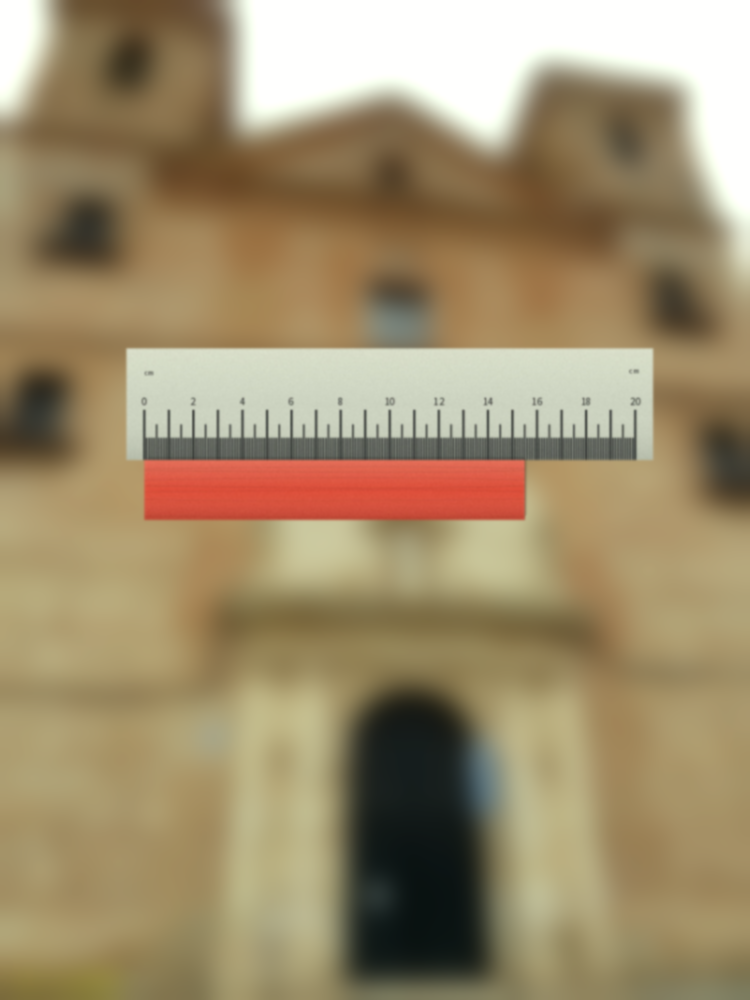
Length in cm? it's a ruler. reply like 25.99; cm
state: 15.5; cm
